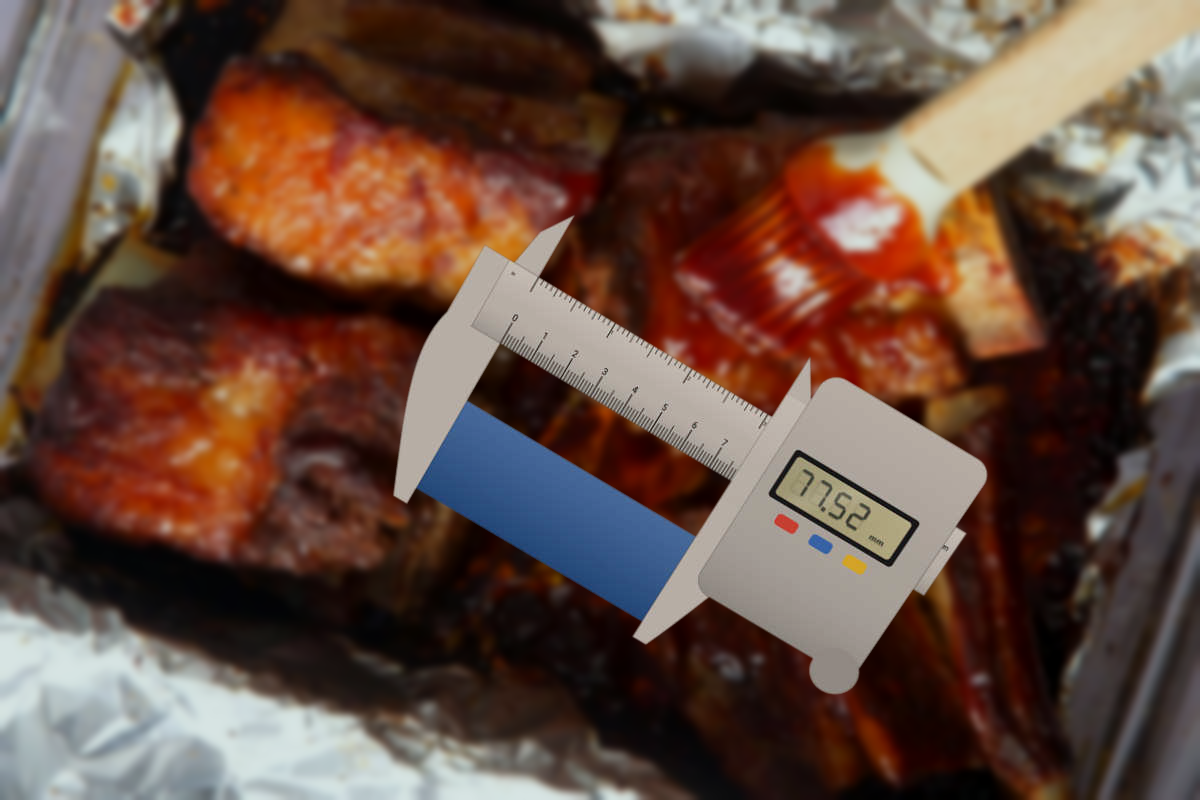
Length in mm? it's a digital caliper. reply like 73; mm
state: 77.52; mm
